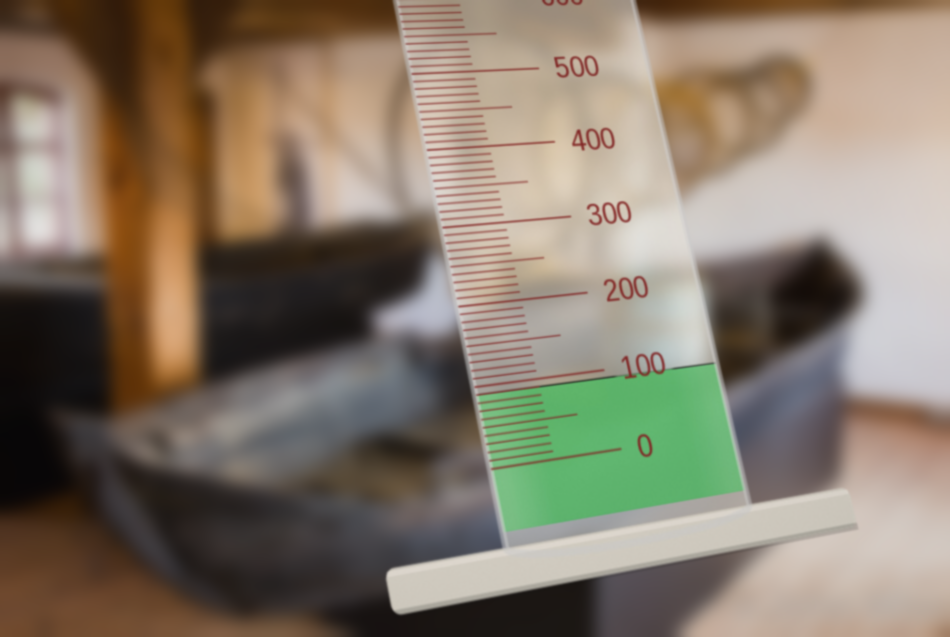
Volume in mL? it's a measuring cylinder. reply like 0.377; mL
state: 90; mL
